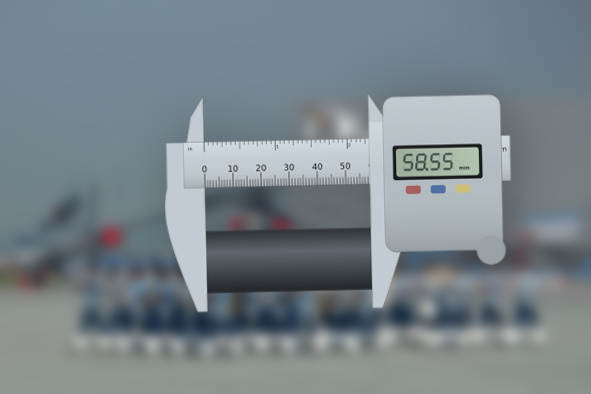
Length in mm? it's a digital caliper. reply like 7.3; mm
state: 58.55; mm
